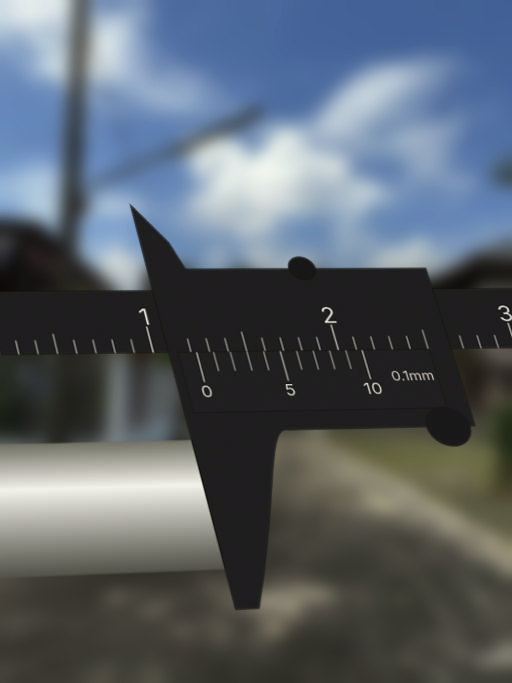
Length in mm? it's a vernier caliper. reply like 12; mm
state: 12.3; mm
